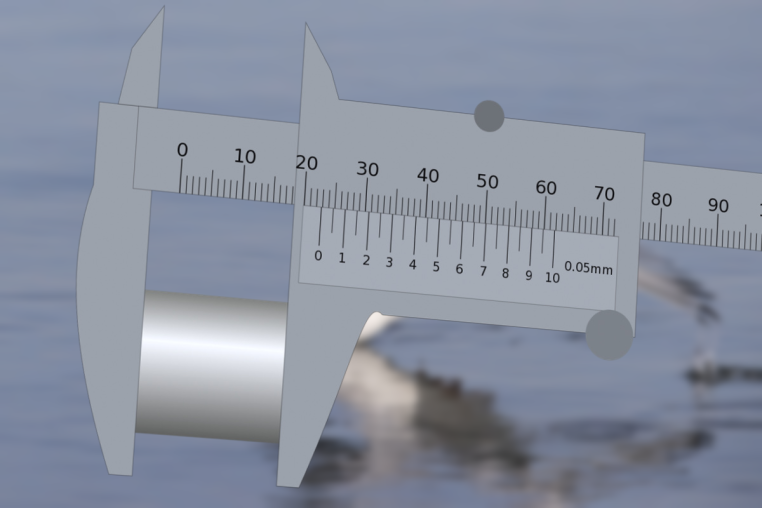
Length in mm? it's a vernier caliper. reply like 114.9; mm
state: 22.8; mm
